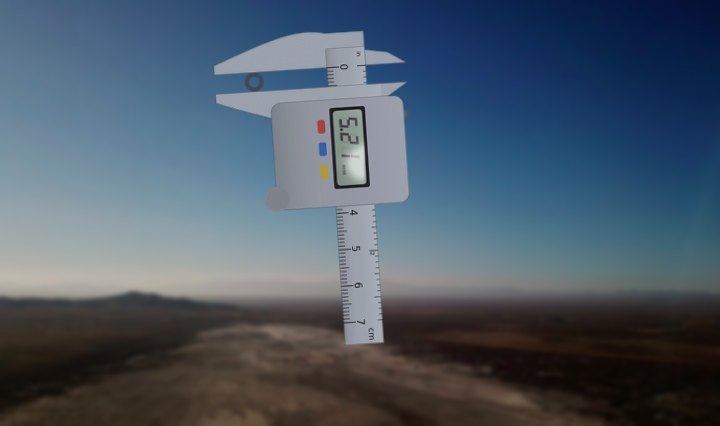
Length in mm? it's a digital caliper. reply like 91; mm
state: 5.21; mm
